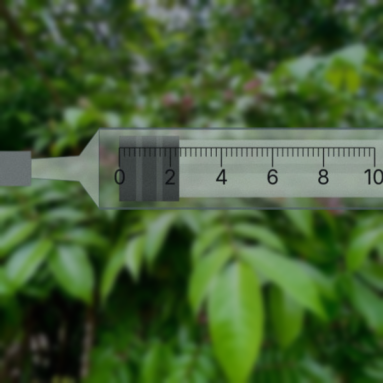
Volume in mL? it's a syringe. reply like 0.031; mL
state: 0; mL
